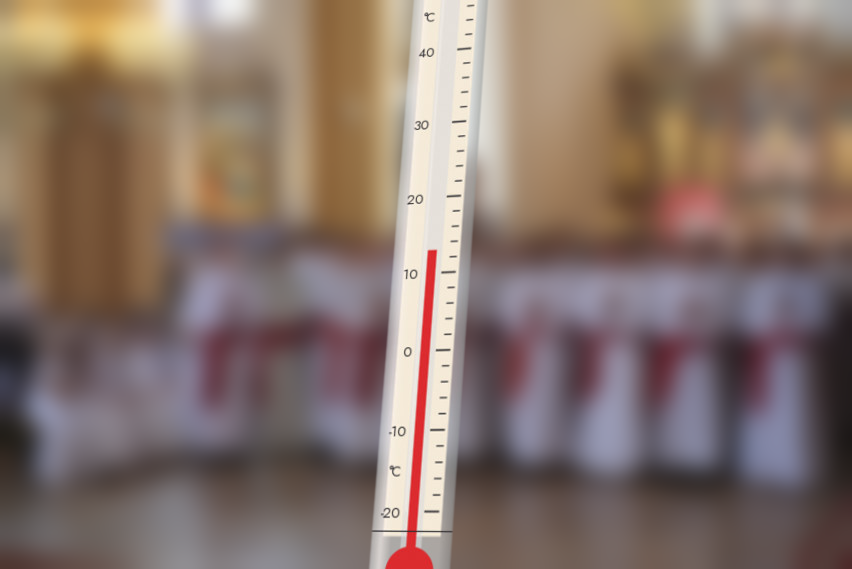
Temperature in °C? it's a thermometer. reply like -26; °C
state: 13; °C
